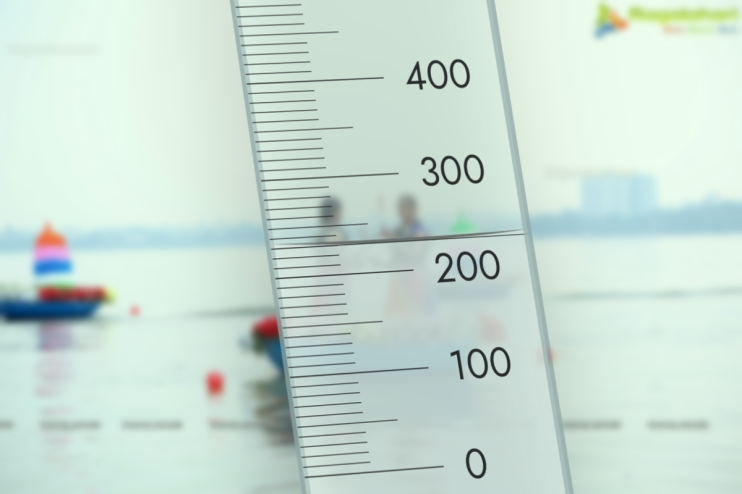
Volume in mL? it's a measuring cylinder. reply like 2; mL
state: 230; mL
